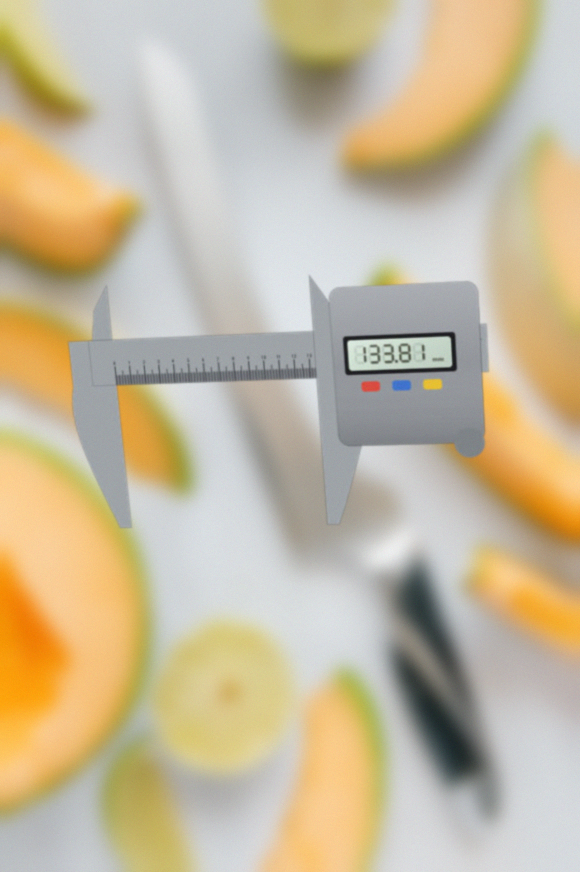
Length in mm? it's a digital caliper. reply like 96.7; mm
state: 133.81; mm
